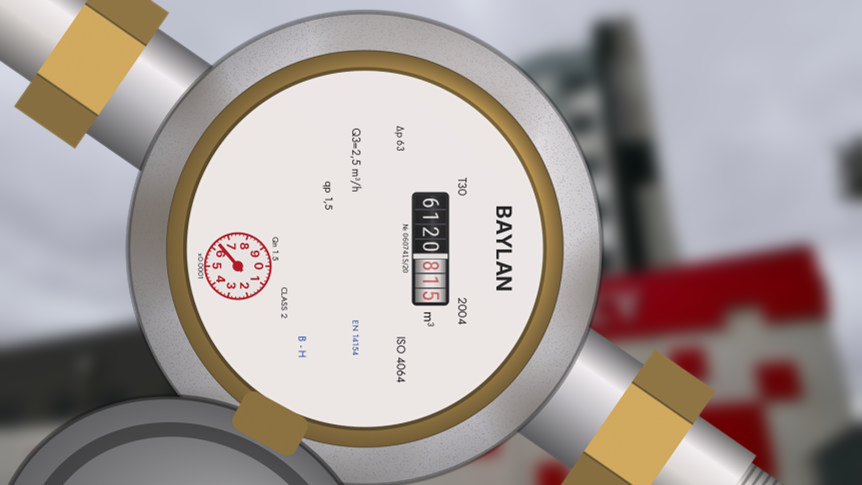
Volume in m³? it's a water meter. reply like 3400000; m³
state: 6120.8156; m³
